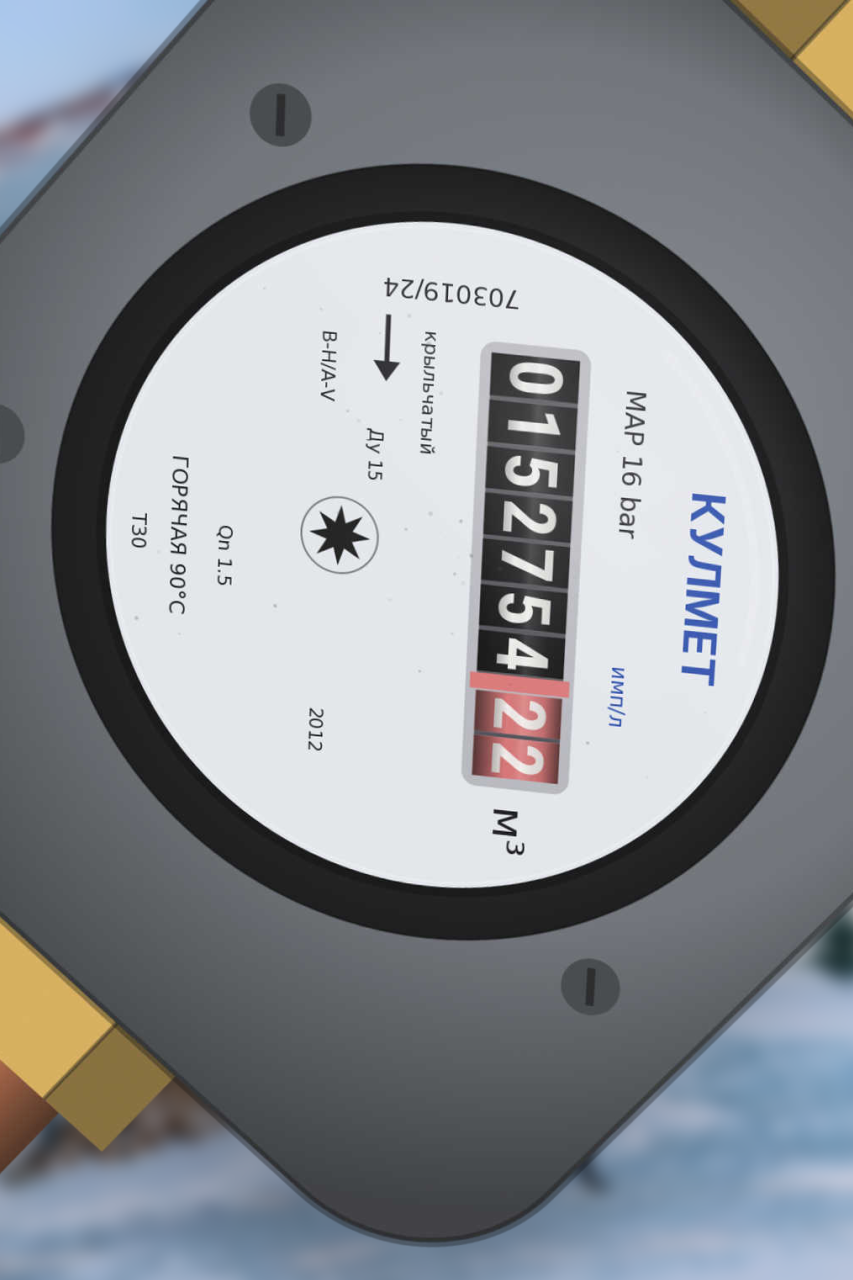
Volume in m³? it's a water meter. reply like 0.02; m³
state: 152754.22; m³
